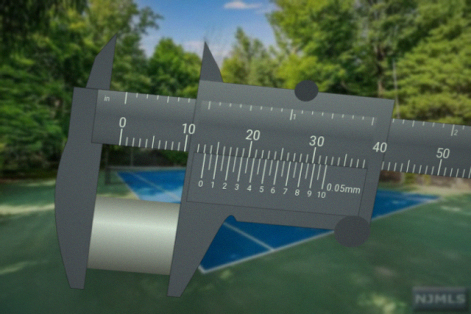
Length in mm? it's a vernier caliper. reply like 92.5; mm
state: 13.2; mm
